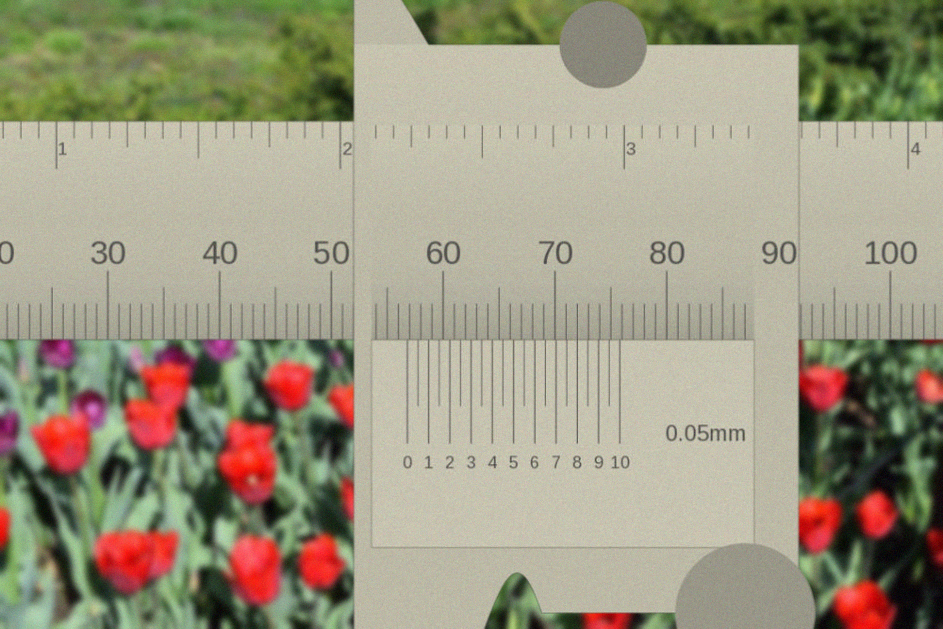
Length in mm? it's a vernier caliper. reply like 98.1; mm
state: 56.8; mm
